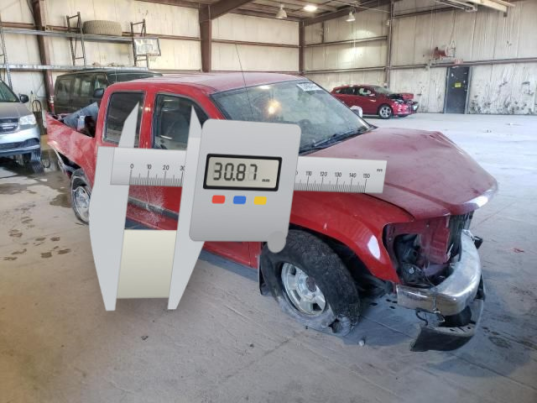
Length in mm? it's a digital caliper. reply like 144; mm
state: 30.87; mm
